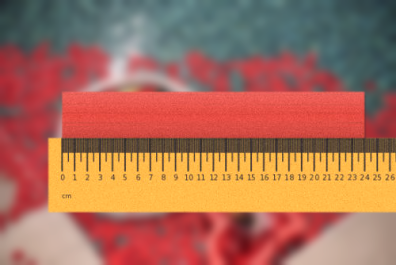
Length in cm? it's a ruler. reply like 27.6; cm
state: 24; cm
